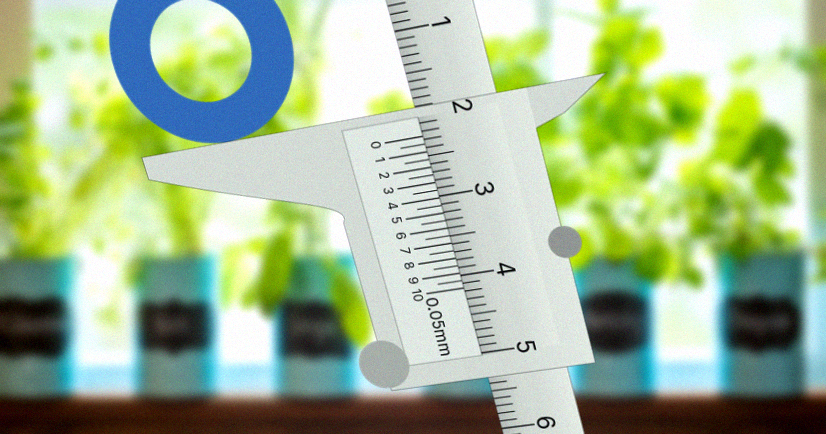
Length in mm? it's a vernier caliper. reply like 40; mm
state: 22.6; mm
